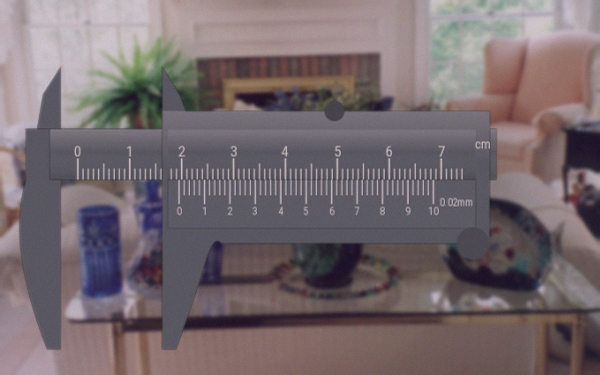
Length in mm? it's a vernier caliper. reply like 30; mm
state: 19.5; mm
